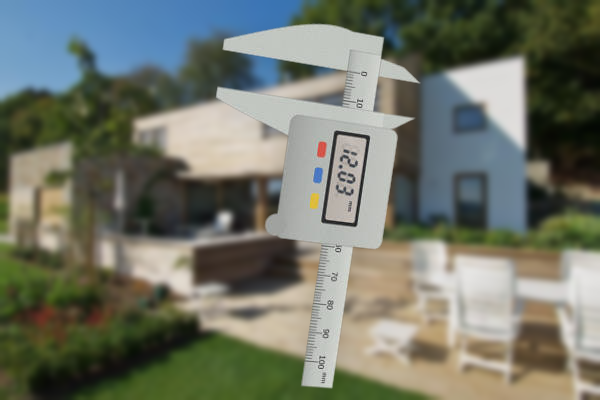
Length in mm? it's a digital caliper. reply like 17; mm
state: 12.03; mm
